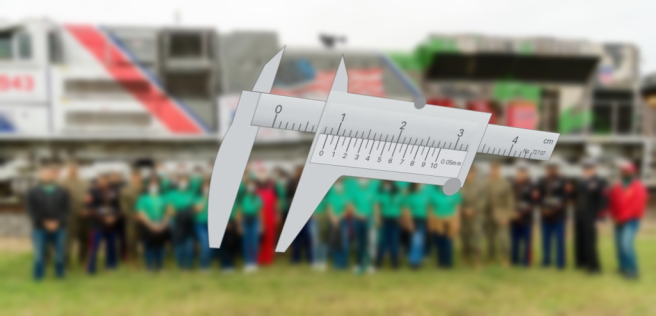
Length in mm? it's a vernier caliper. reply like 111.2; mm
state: 8.6; mm
